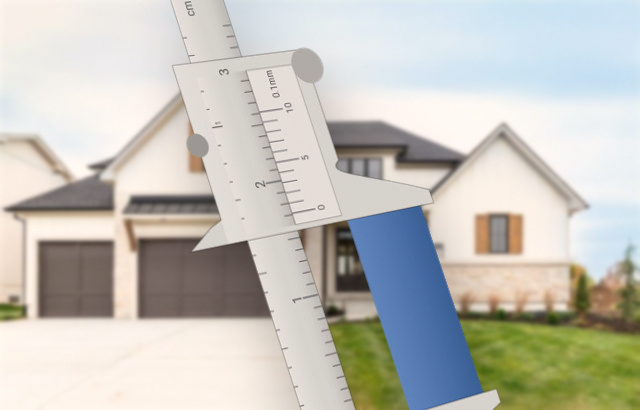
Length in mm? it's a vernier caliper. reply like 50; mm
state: 17.1; mm
